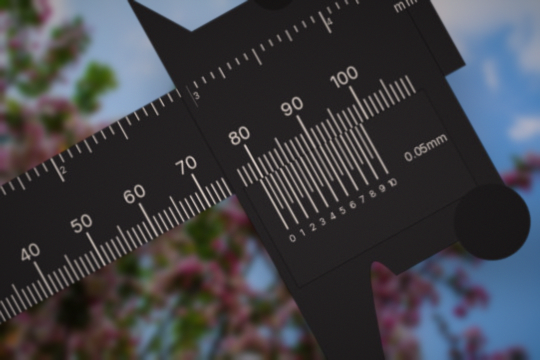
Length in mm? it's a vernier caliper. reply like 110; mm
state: 79.5; mm
